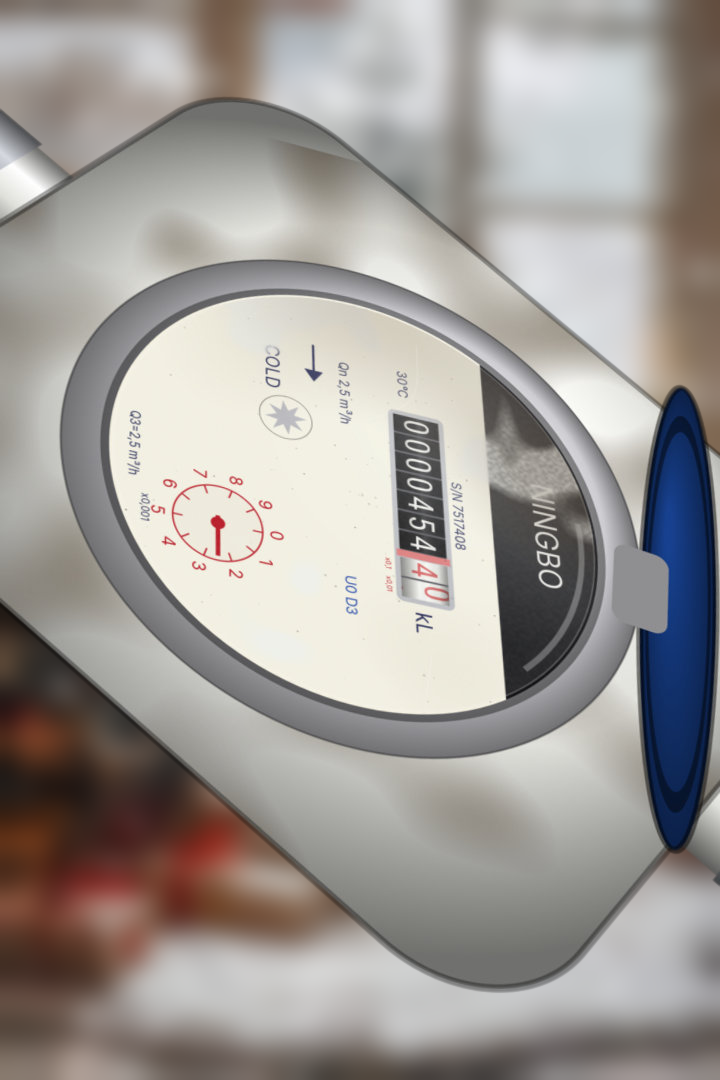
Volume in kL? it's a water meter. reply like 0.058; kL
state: 454.402; kL
